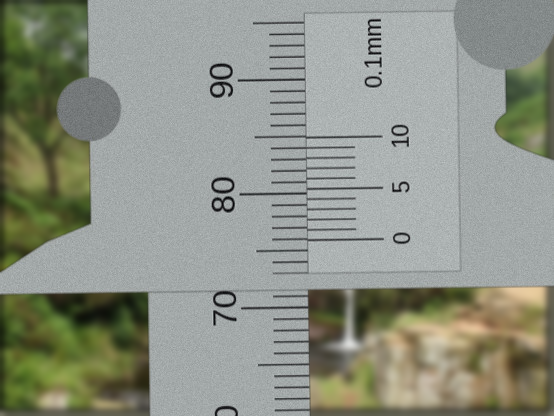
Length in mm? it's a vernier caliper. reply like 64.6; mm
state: 75.9; mm
